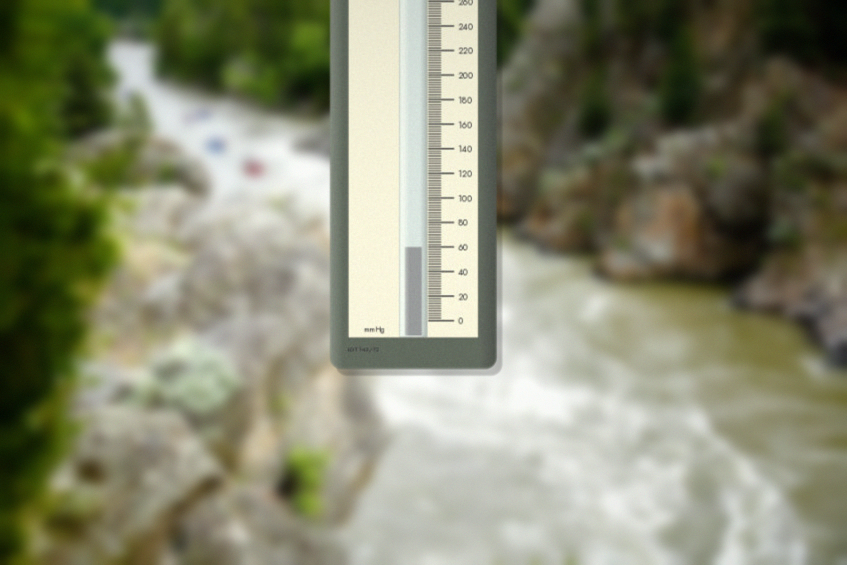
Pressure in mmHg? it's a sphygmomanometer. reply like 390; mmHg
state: 60; mmHg
